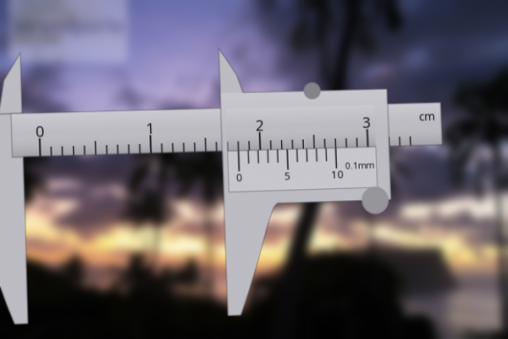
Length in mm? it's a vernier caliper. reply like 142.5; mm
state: 18.0; mm
